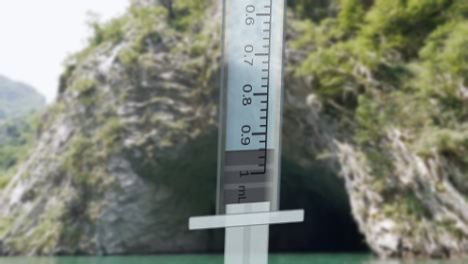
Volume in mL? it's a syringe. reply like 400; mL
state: 0.94; mL
